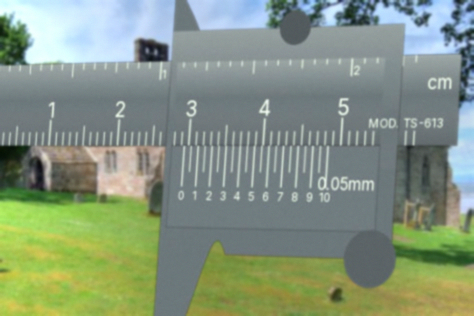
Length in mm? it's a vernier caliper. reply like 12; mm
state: 29.4; mm
